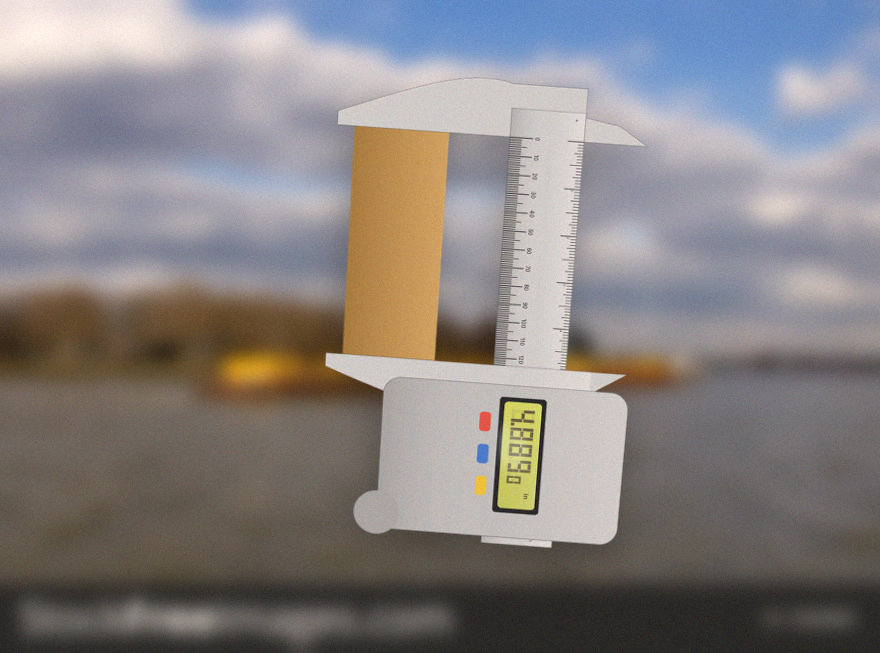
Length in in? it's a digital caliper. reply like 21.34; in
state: 4.8890; in
